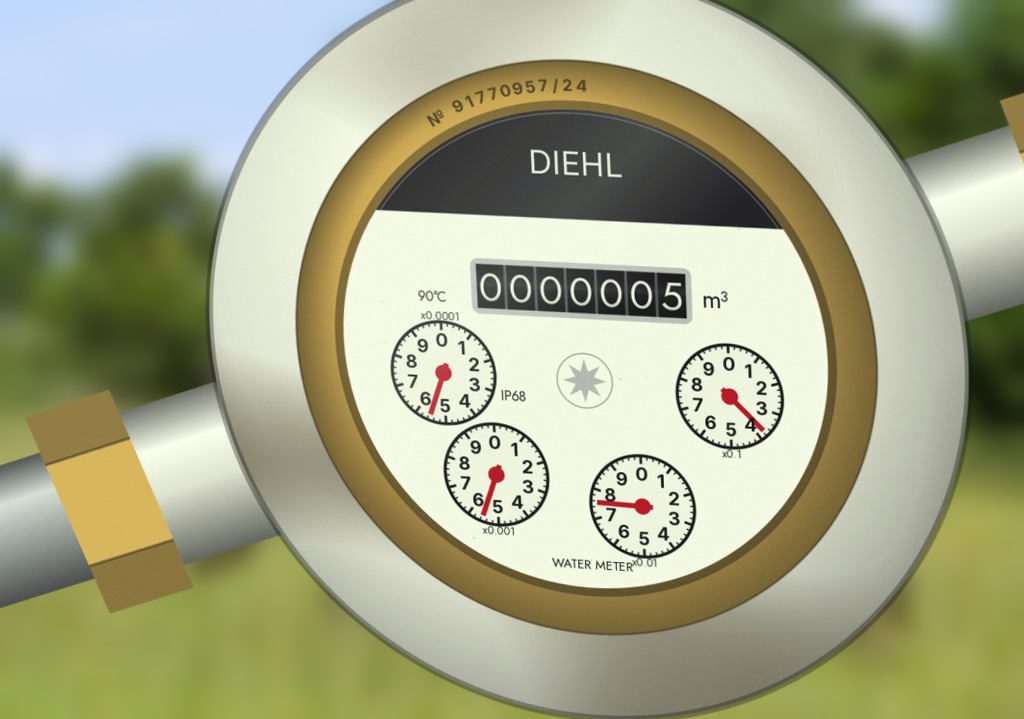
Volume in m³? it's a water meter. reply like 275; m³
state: 5.3755; m³
